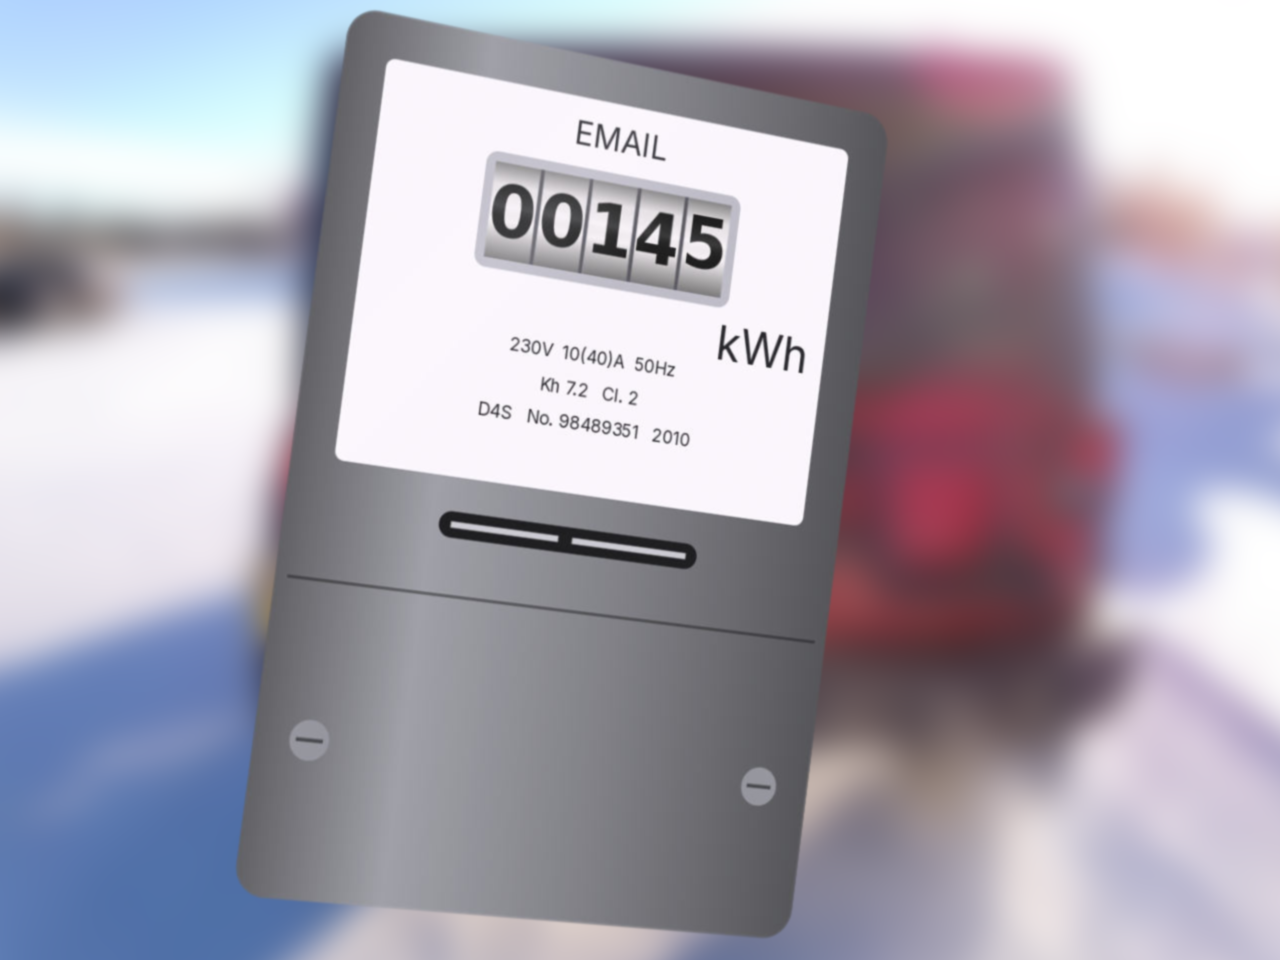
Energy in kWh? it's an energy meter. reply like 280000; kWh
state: 145; kWh
